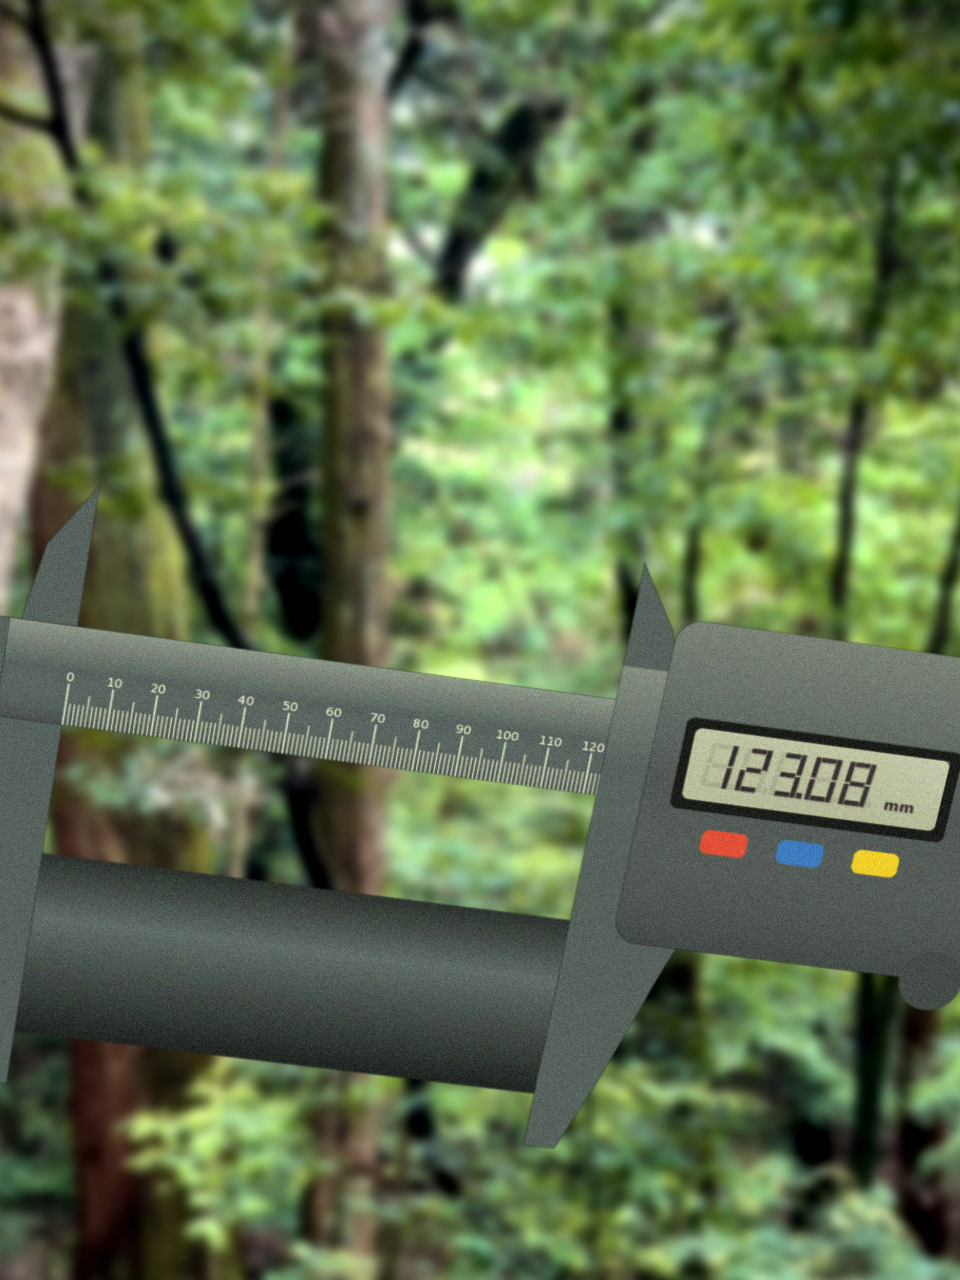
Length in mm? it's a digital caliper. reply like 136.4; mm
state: 123.08; mm
